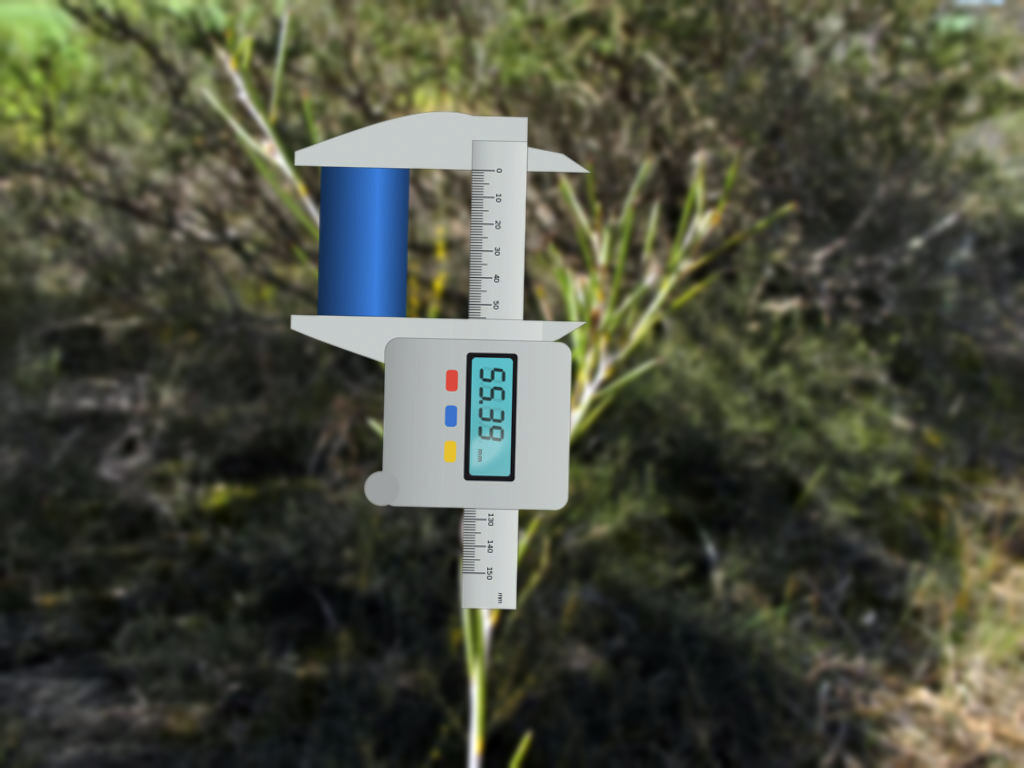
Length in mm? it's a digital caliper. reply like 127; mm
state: 55.39; mm
